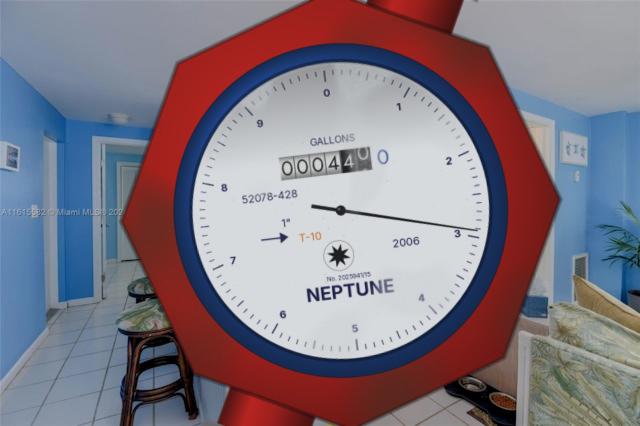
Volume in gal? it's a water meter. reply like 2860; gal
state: 4402.9; gal
